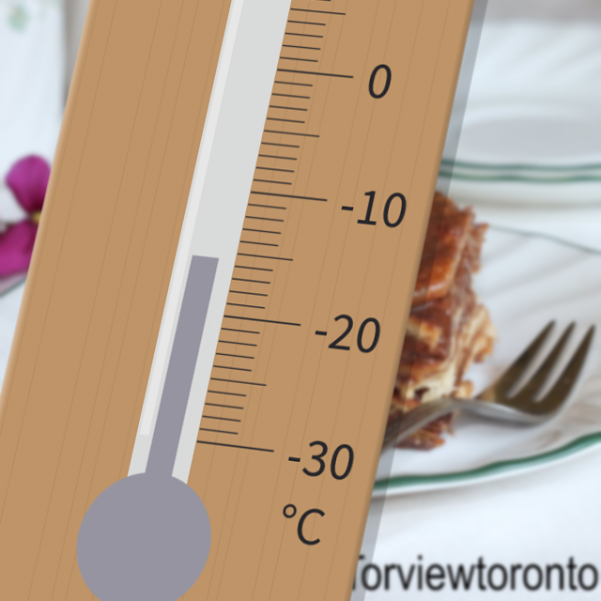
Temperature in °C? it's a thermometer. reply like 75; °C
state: -15.5; °C
